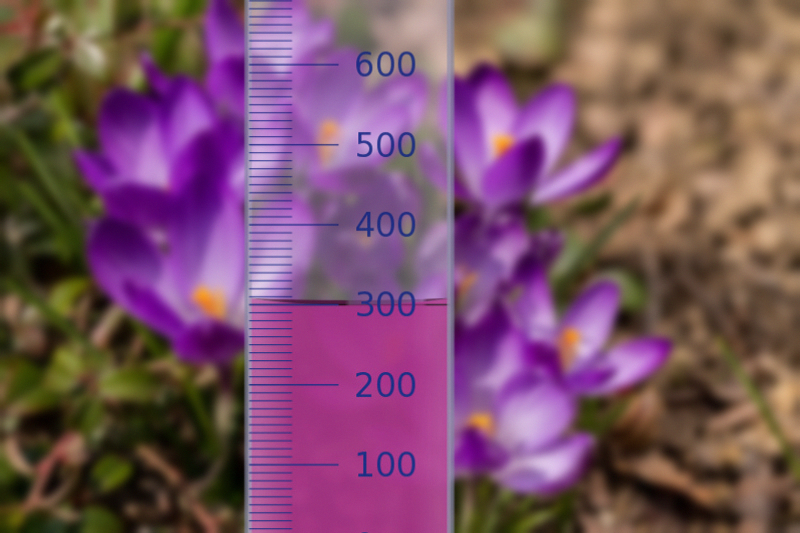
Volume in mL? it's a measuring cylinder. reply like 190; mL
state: 300; mL
